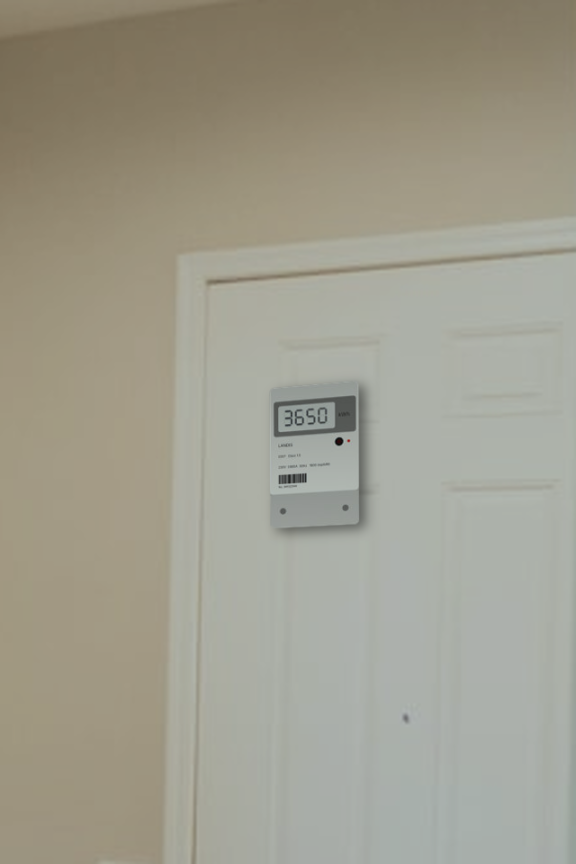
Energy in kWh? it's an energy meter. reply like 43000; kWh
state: 3650; kWh
